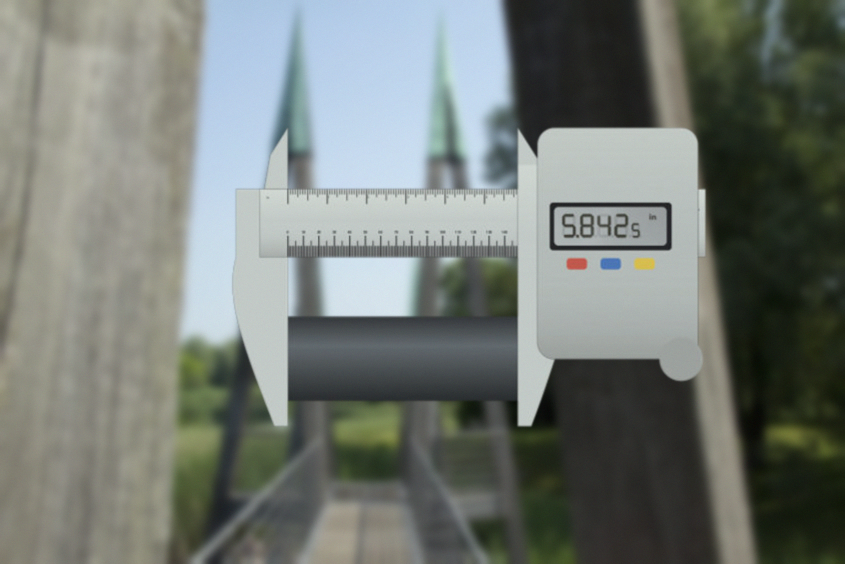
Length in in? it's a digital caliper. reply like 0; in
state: 5.8425; in
